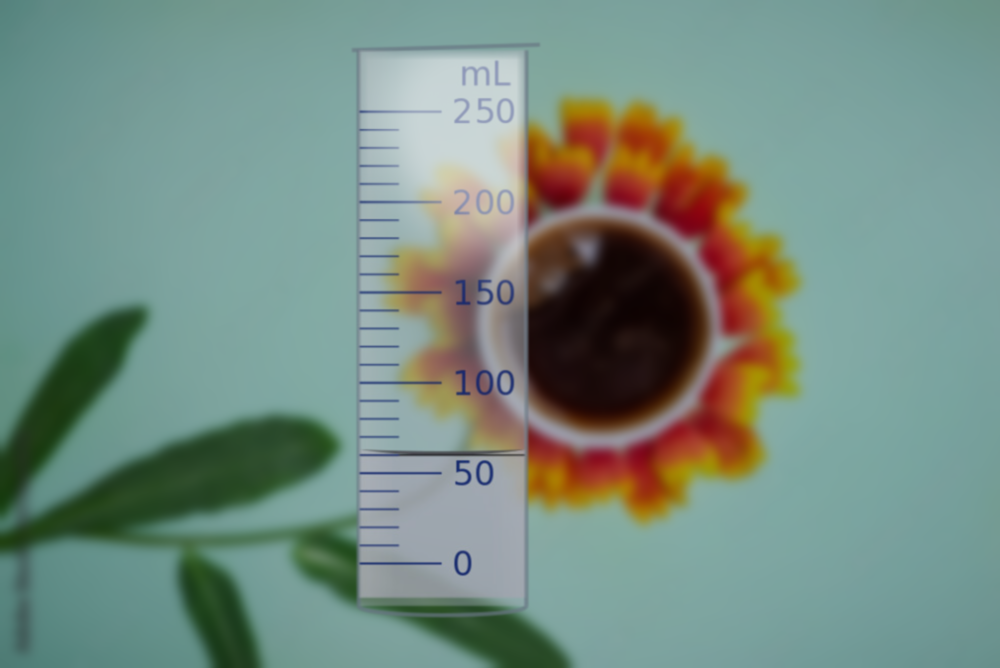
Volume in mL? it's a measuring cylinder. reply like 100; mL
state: 60; mL
